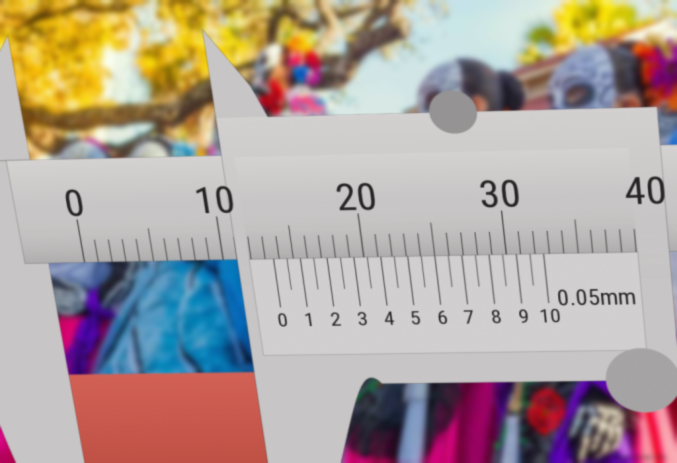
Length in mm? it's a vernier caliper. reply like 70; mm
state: 13.6; mm
